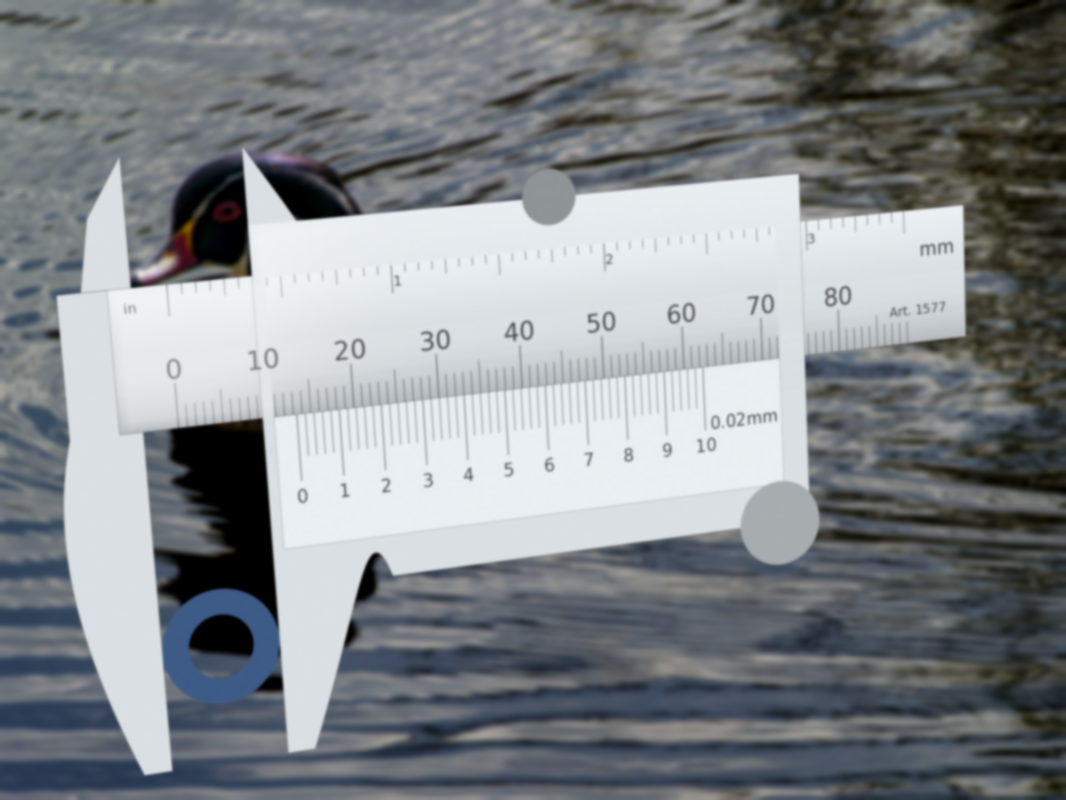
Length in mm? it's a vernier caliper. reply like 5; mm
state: 13.4; mm
